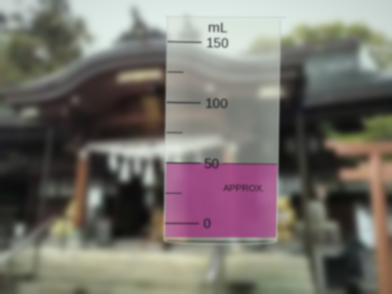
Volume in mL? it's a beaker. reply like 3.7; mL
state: 50; mL
